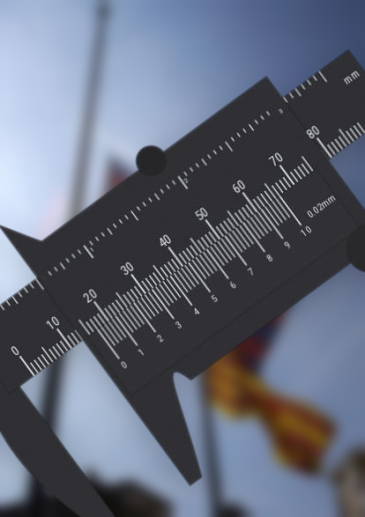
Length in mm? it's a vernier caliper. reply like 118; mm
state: 17.0; mm
